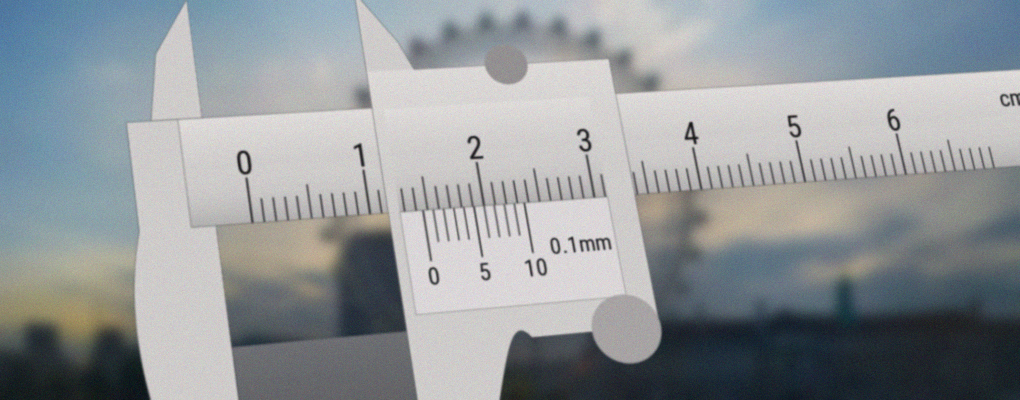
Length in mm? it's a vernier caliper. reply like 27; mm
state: 14.6; mm
